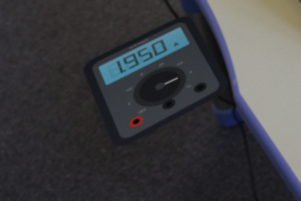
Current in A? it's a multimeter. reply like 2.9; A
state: 1.950; A
